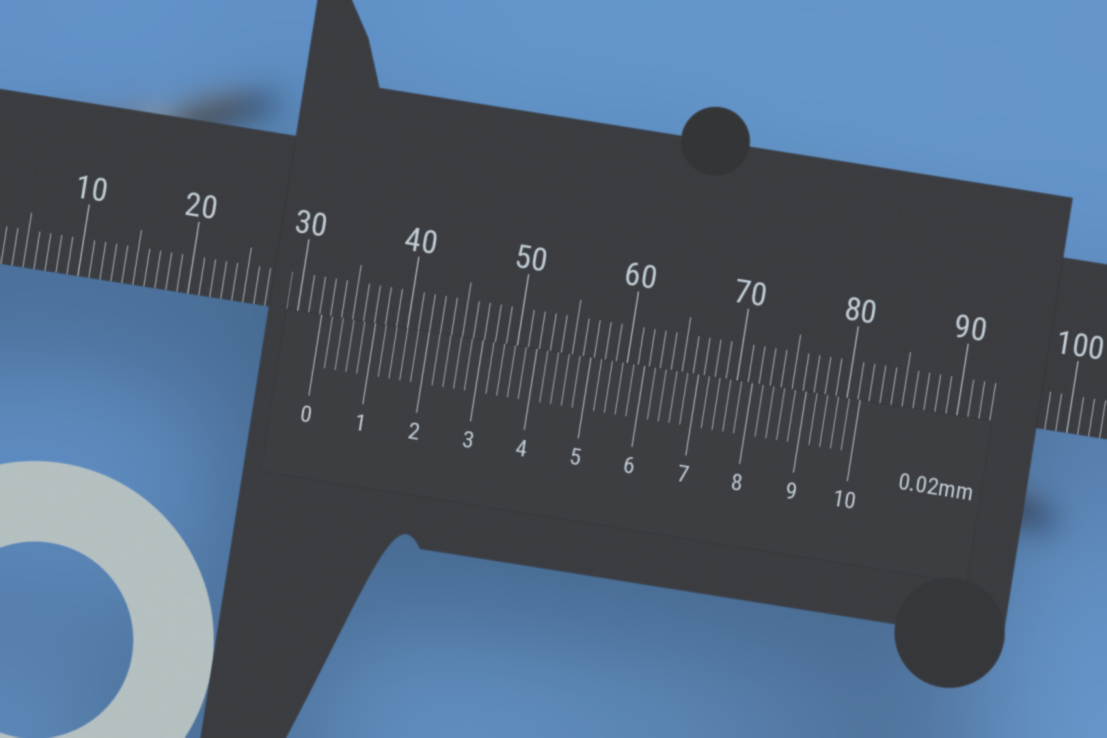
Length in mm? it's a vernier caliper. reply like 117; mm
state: 32.2; mm
